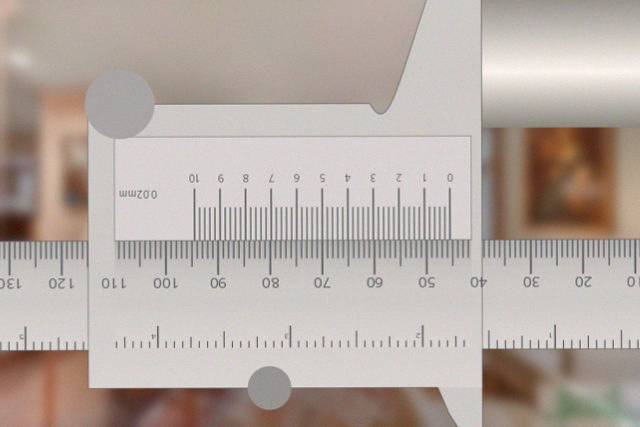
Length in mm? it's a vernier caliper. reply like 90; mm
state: 45.5; mm
